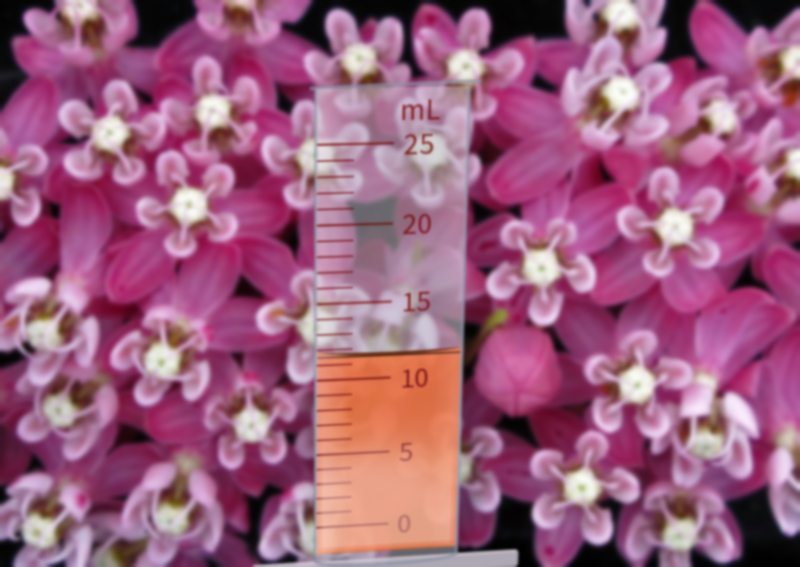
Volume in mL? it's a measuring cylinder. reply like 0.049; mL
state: 11.5; mL
